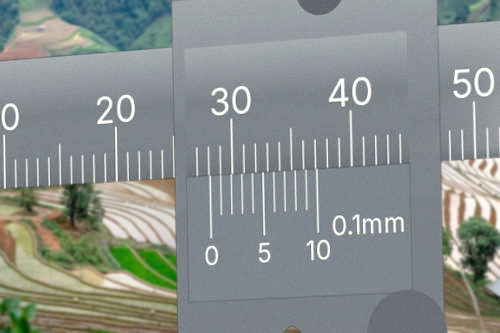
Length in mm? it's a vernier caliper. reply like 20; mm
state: 28.1; mm
